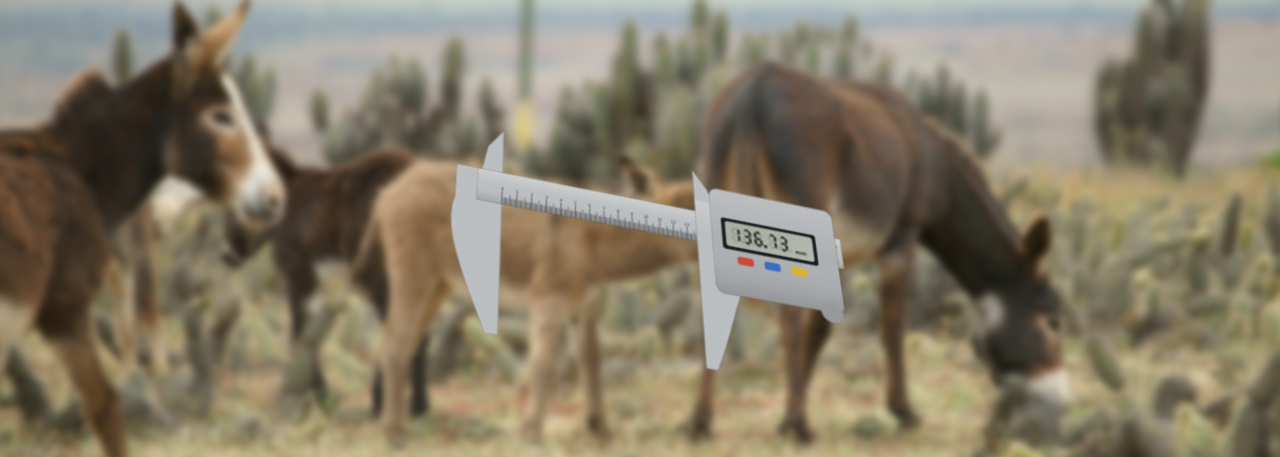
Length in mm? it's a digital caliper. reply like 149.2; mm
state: 136.73; mm
